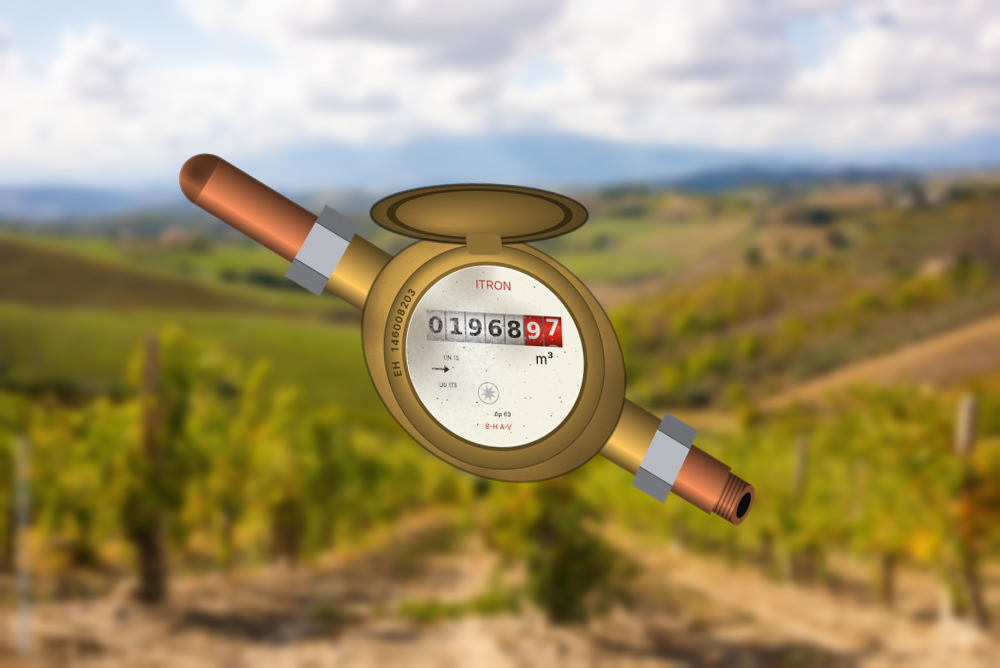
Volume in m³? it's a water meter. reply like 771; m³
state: 1968.97; m³
